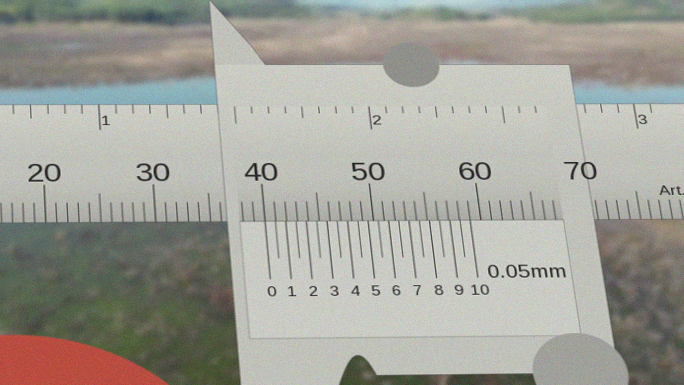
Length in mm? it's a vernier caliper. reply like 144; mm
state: 40.0; mm
